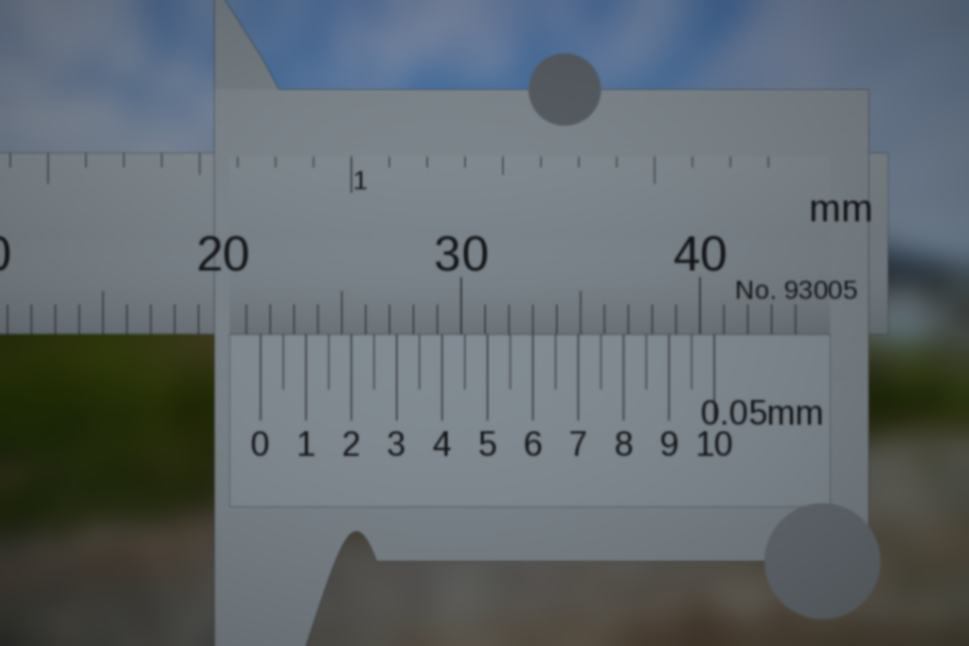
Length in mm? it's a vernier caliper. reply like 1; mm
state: 21.6; mm
